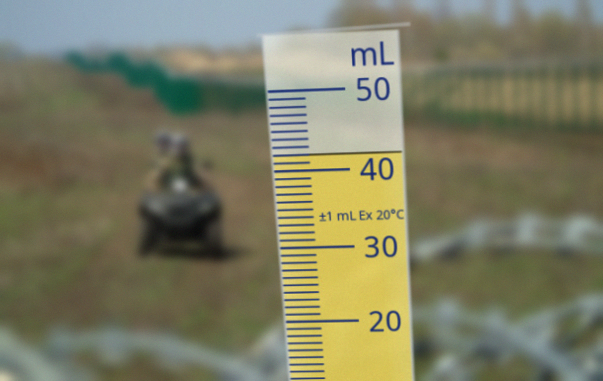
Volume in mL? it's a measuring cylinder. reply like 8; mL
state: 42; mL
